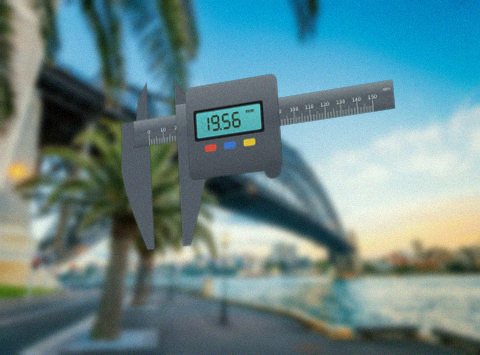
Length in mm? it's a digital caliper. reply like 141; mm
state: 19.56; mm
